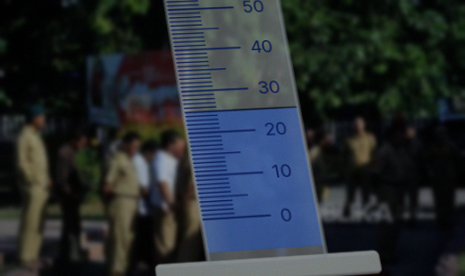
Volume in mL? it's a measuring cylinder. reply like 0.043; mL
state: 25; mL
